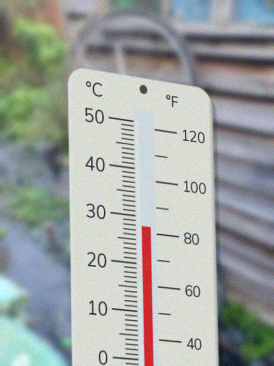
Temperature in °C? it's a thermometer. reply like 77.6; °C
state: 28; °C
